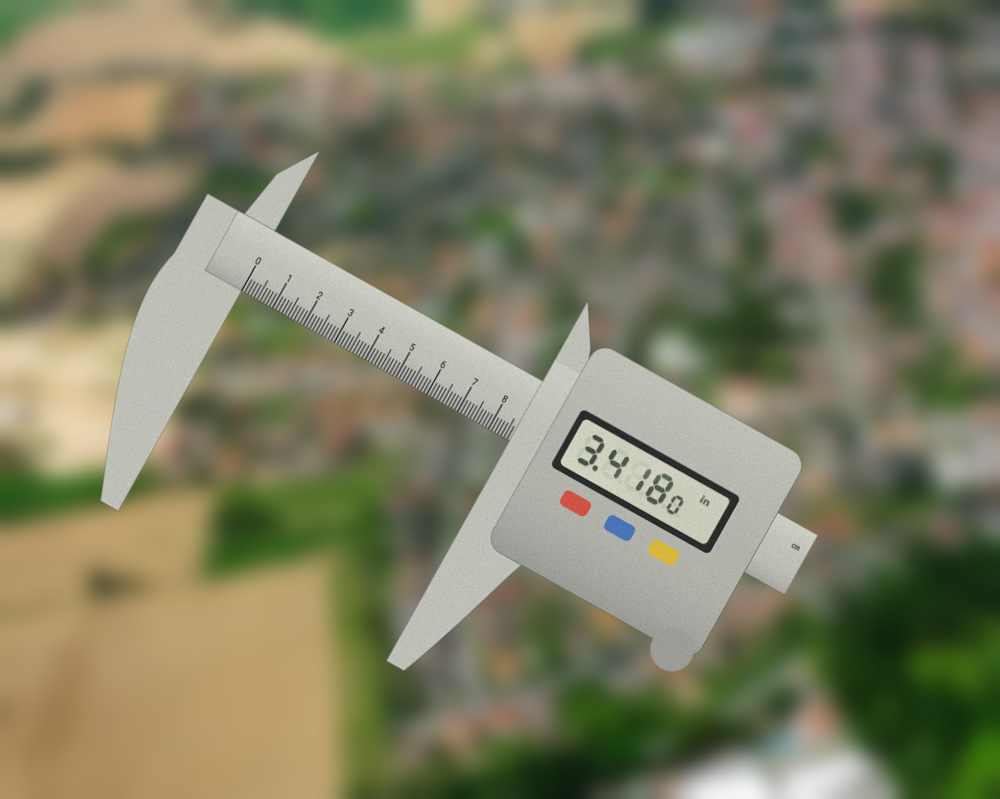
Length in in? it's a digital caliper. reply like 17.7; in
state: 3.4180; in
